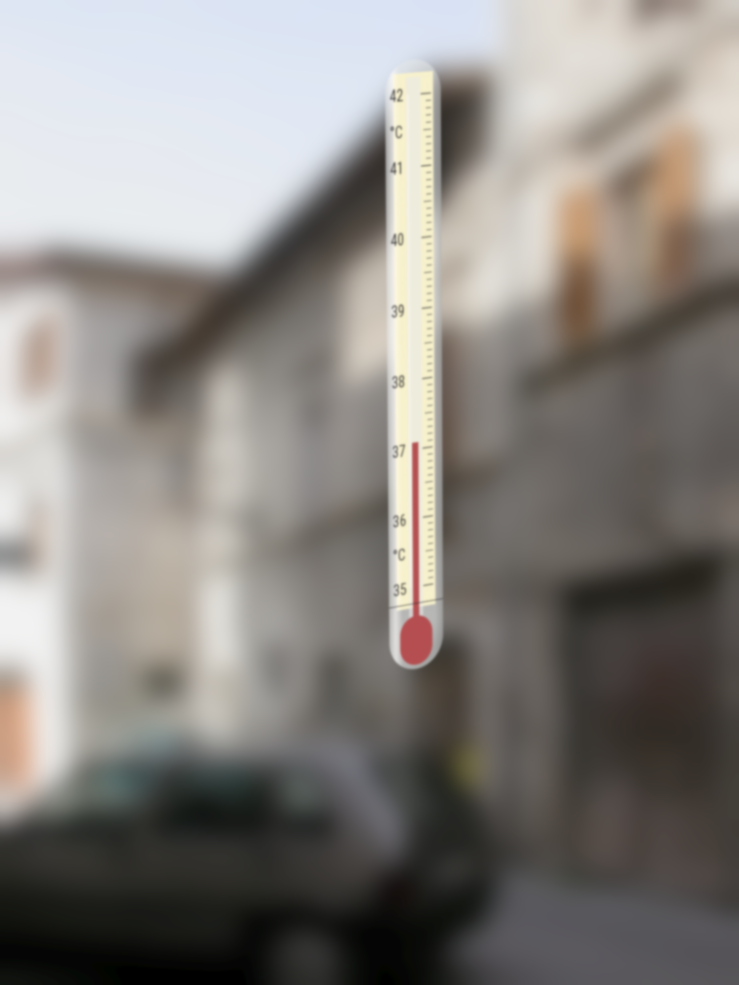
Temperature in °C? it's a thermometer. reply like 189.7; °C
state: 37.1; °C
